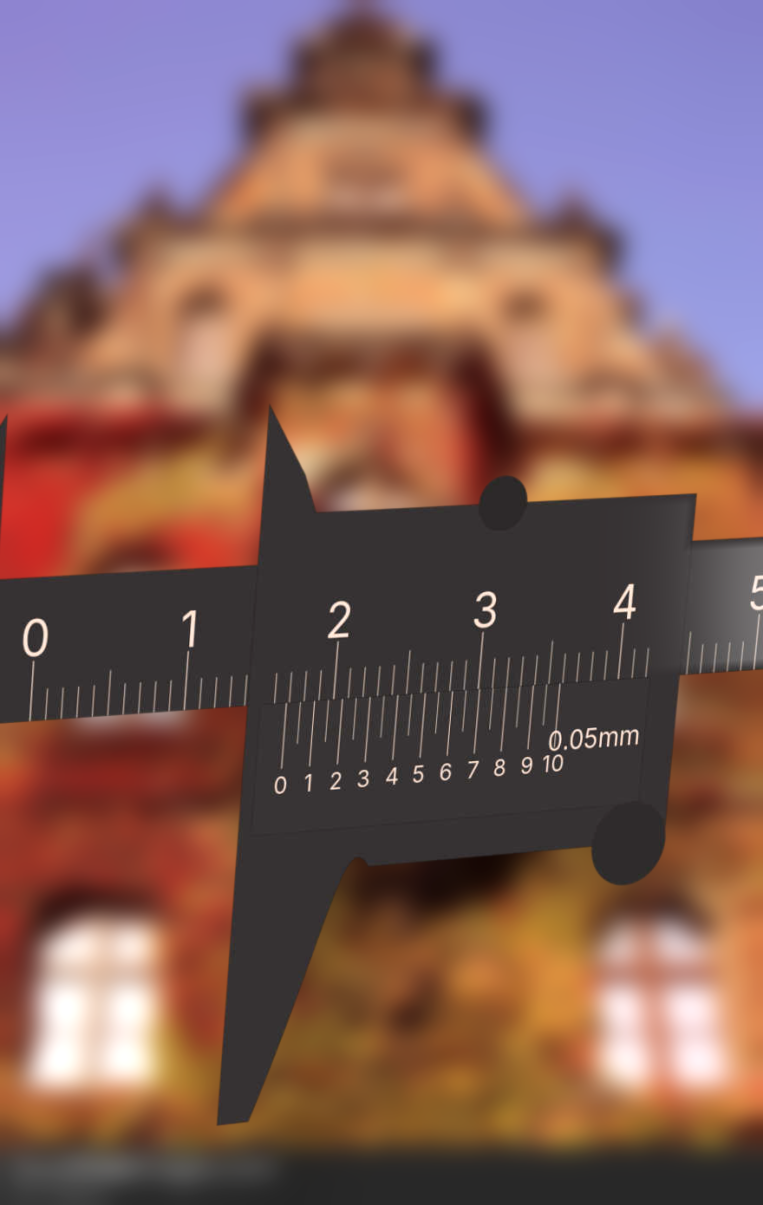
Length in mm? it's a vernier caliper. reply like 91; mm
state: 16.8; mm
